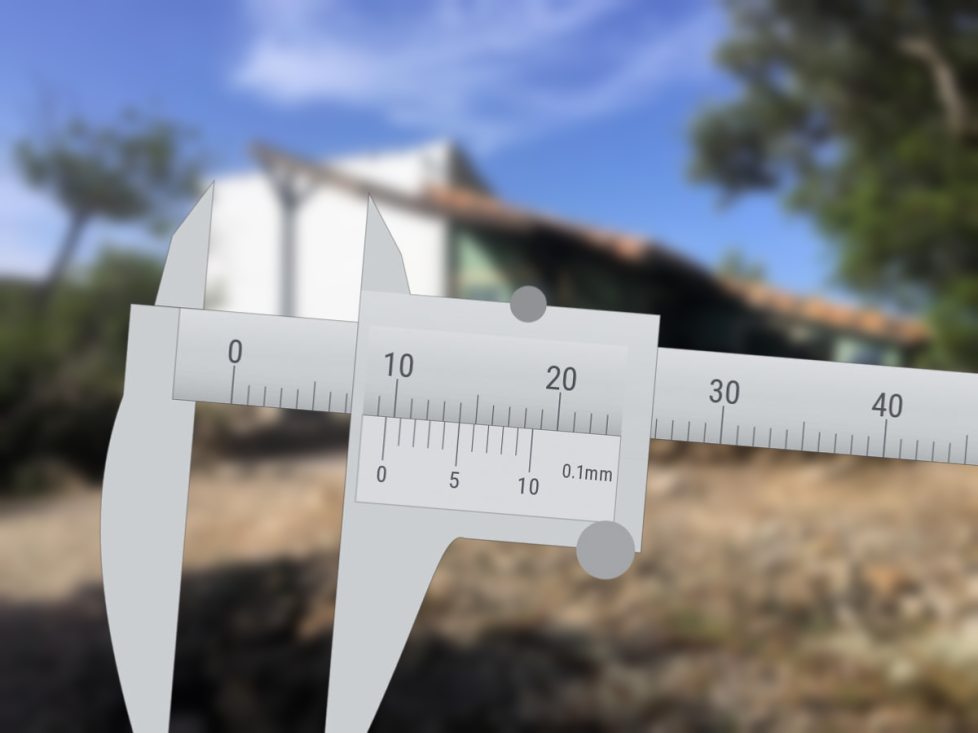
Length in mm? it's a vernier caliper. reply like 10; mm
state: 9.5; mm
